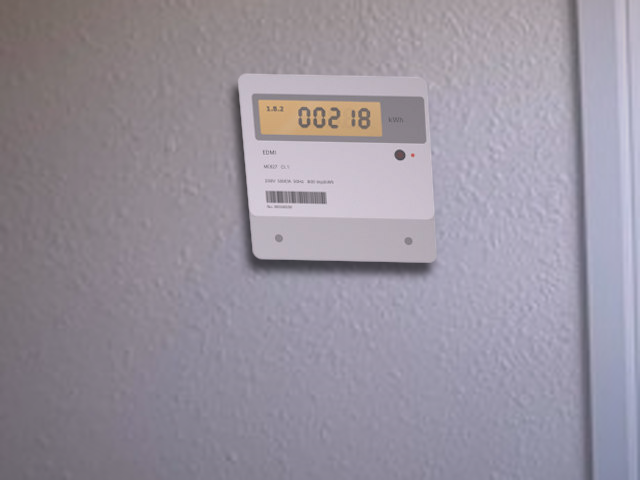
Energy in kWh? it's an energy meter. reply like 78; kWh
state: 218; kWh
